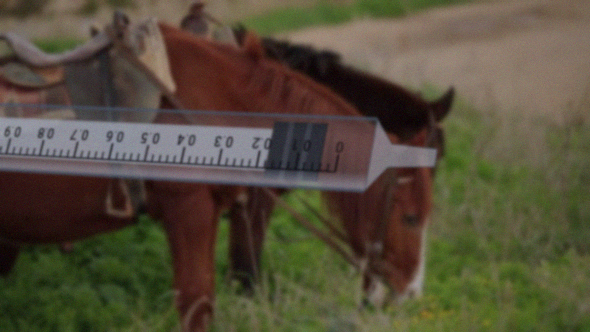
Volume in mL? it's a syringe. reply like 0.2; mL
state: 0.04; mL
